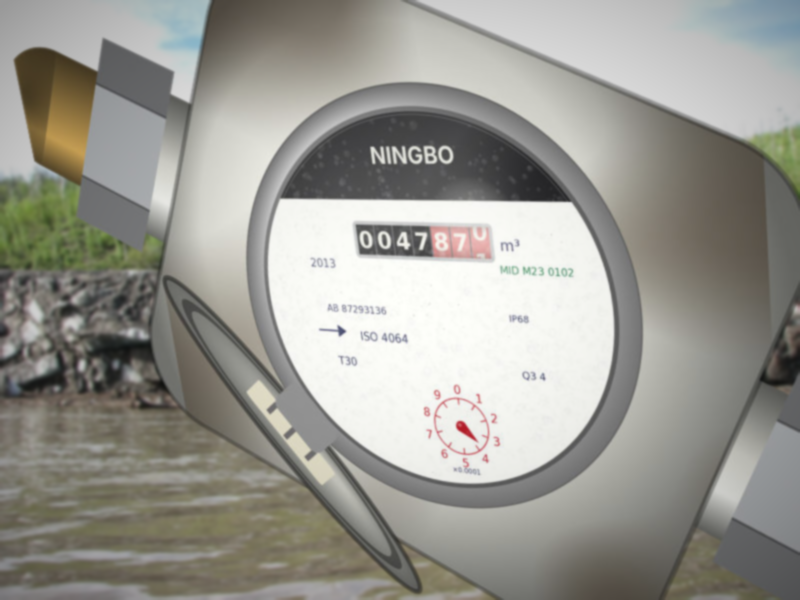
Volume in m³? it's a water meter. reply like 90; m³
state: 47.8703; m³
